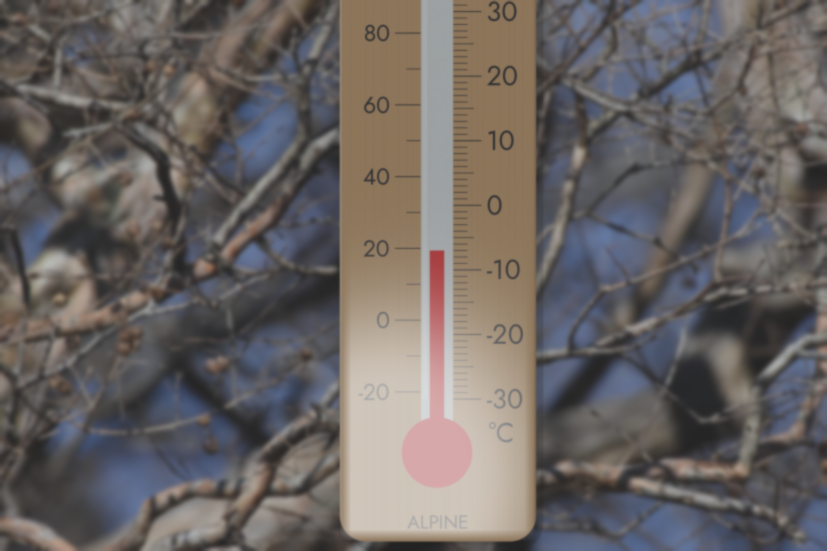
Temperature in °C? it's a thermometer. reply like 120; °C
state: -7; °C
